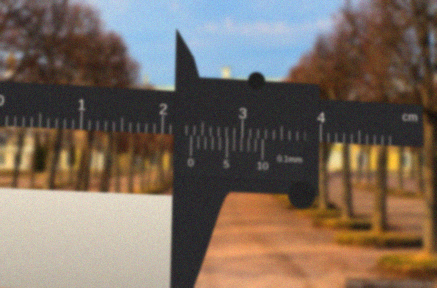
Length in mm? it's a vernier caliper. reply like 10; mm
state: 23.6; mm
